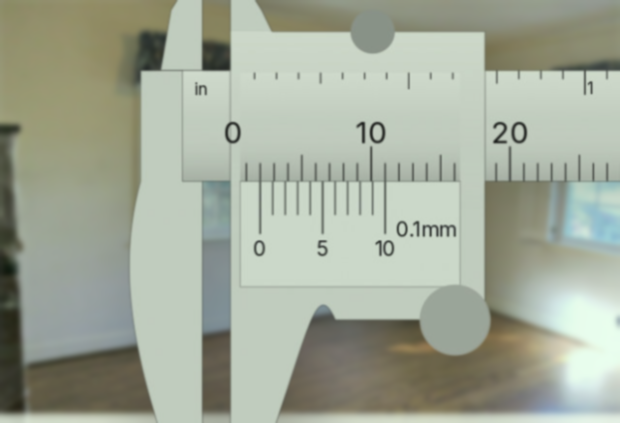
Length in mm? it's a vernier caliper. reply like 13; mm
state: 2.0; mm
